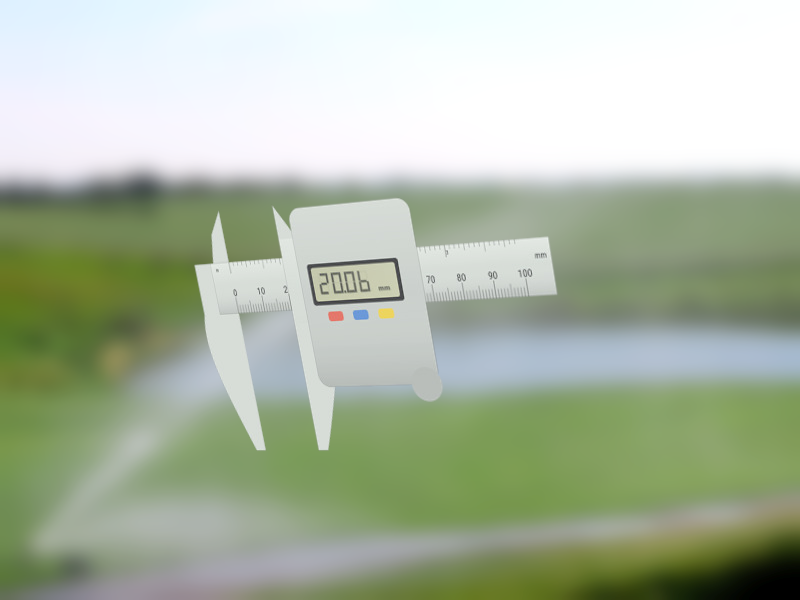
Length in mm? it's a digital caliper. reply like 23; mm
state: 20.06; mm
